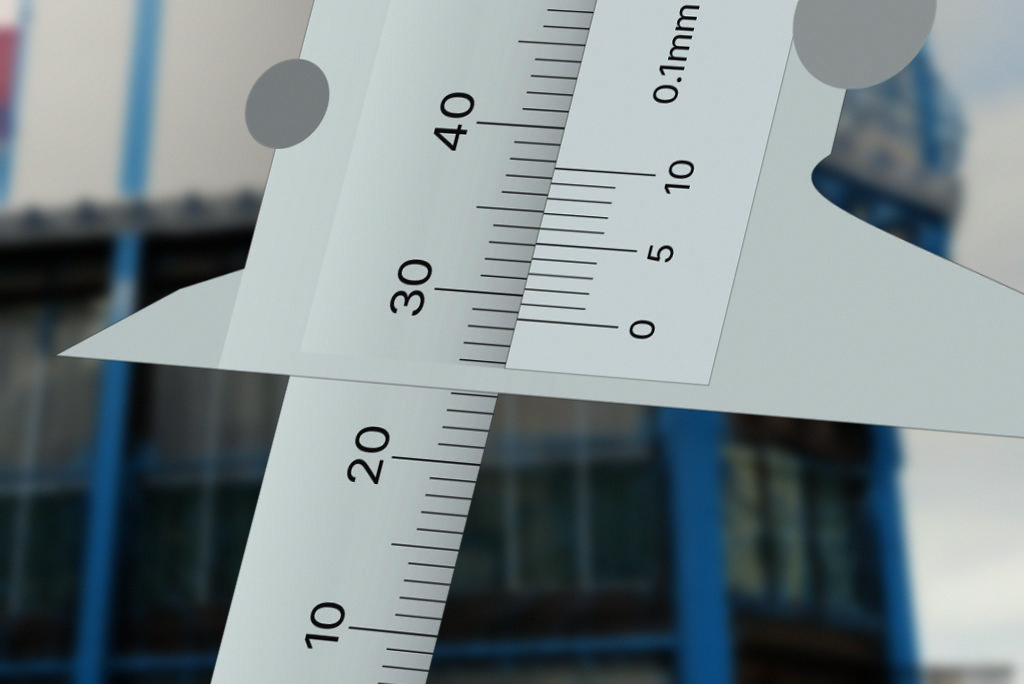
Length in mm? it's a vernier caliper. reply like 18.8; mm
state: 28.6; mm
